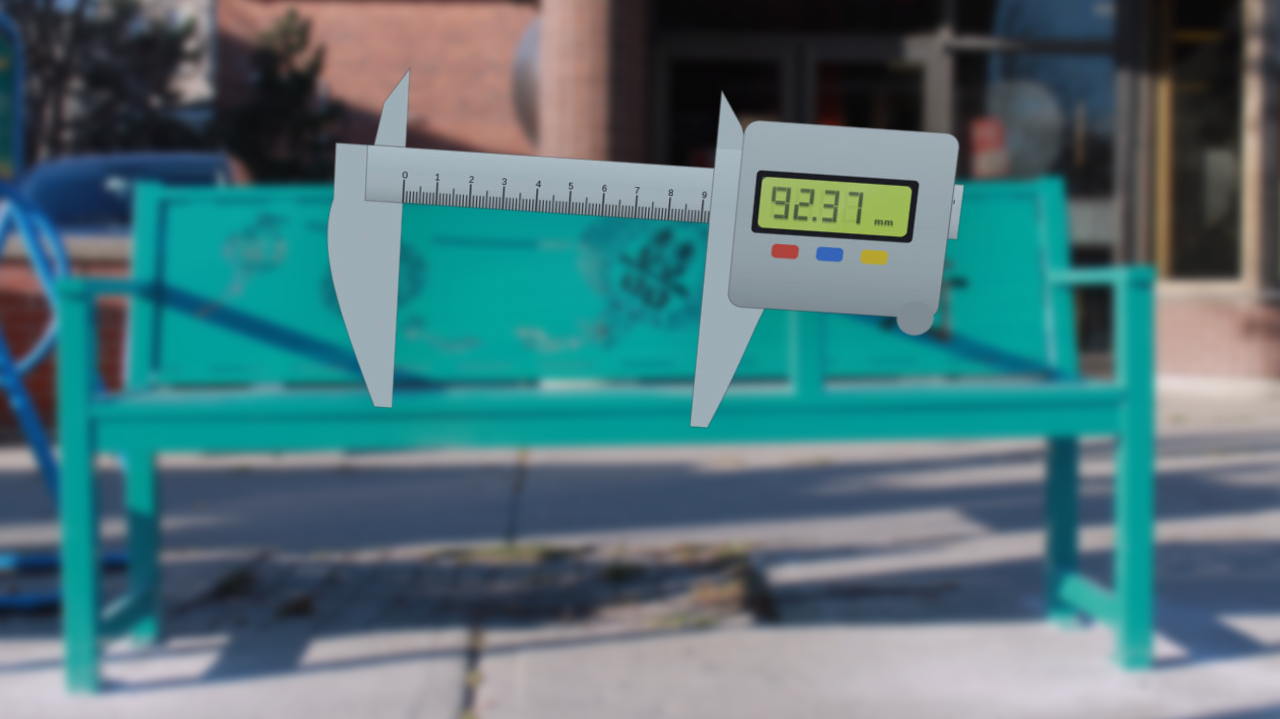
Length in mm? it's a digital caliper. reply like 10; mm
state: 92.37; mm
